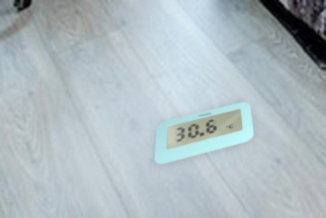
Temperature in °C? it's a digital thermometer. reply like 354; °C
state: 30.6; °C
